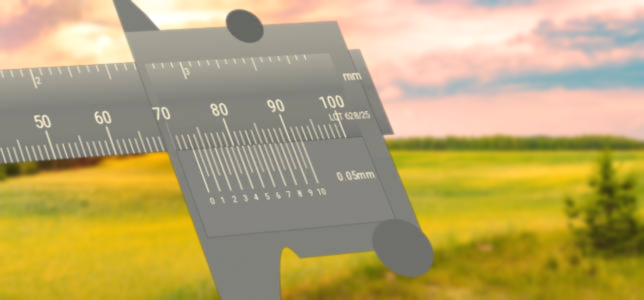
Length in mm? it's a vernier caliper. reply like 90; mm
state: 73.0; mm
